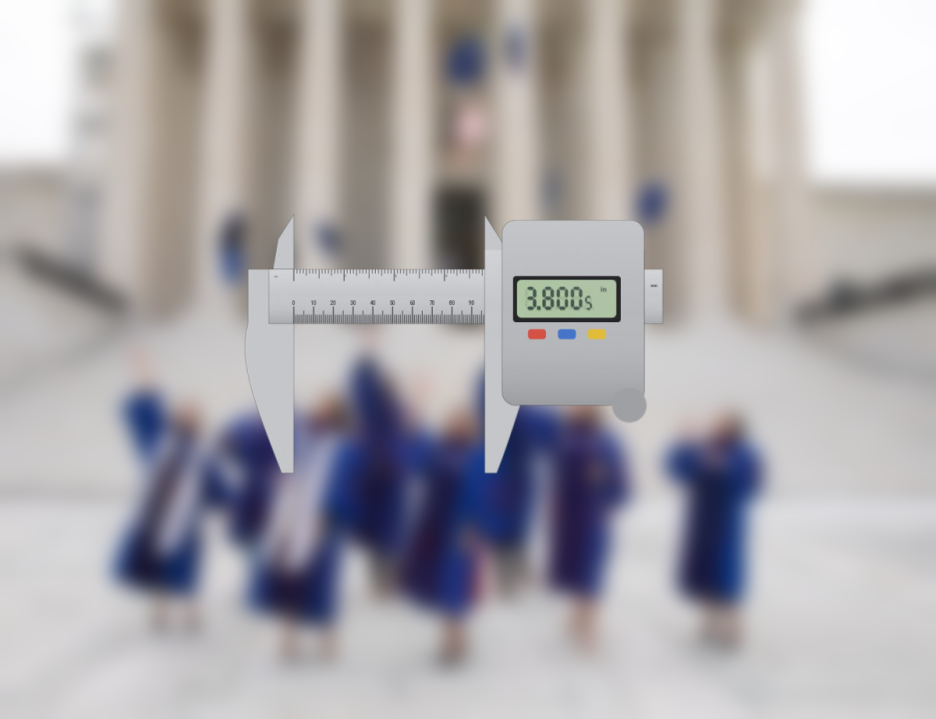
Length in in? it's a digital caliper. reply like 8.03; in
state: 3.8005; in
